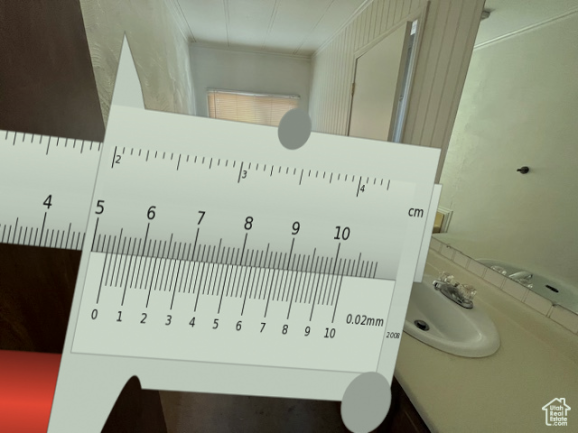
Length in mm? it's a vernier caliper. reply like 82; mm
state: 53.0; mm
